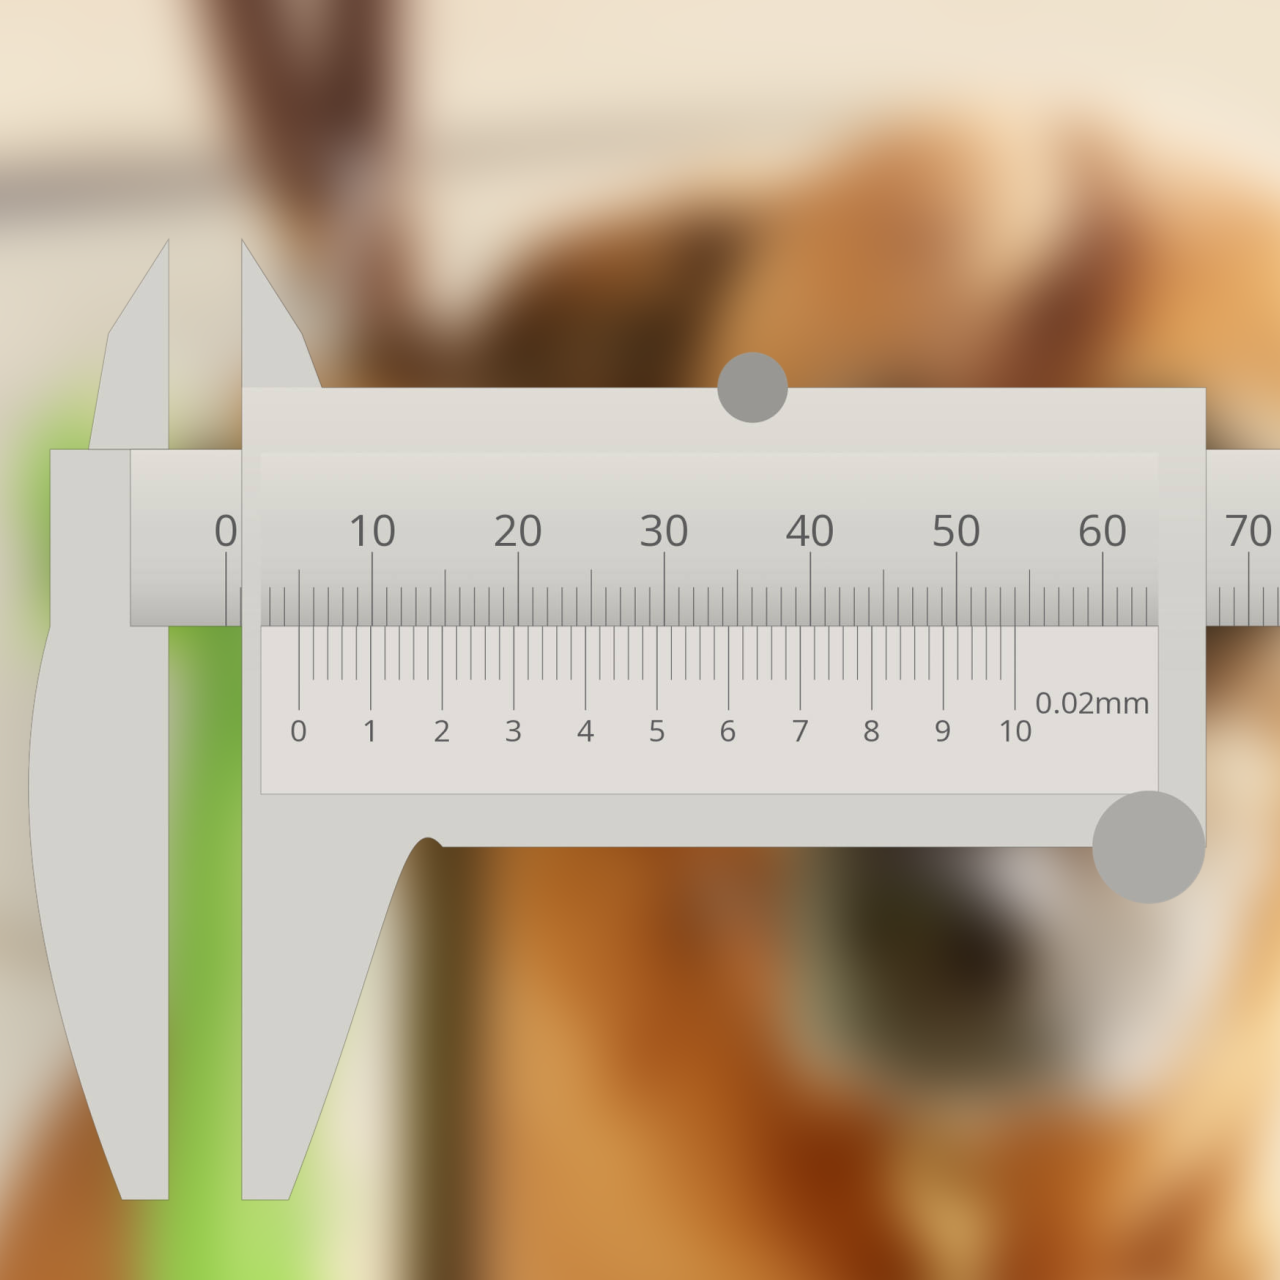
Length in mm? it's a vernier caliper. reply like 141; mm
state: 5.0; mm
